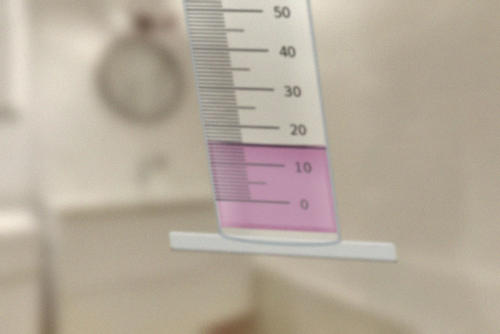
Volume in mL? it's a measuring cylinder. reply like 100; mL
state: 15; mL
